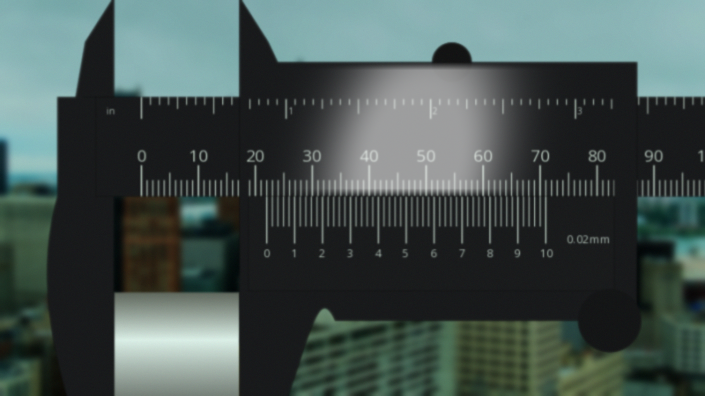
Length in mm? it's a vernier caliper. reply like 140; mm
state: 22.0; mm
